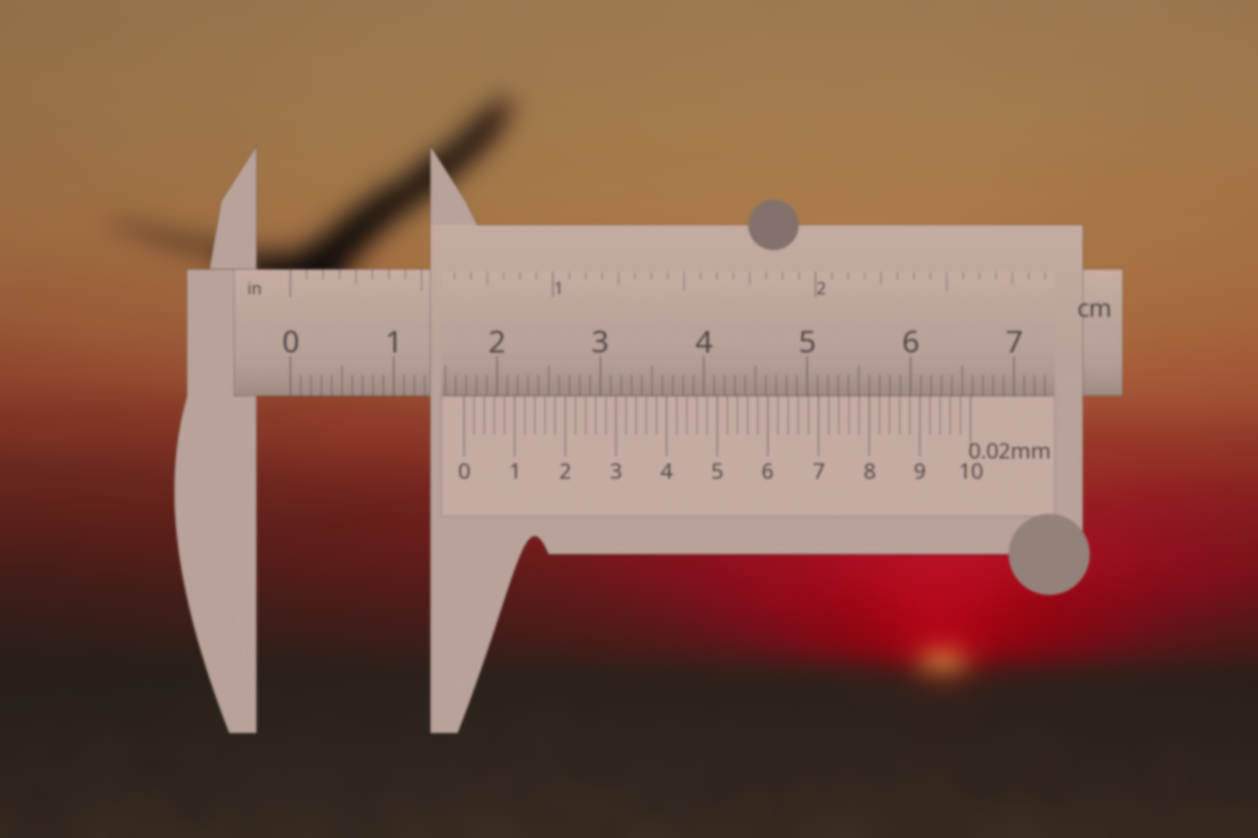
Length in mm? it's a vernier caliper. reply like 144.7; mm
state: 16.8; mm
